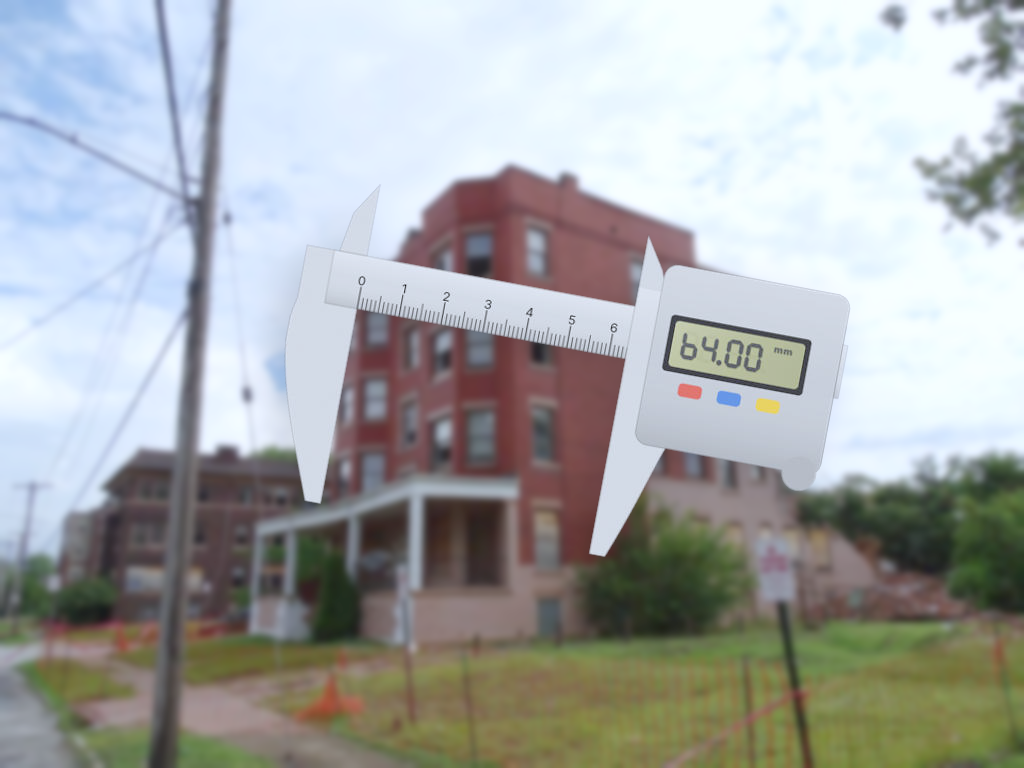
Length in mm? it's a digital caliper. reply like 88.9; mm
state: 64.00; mm
